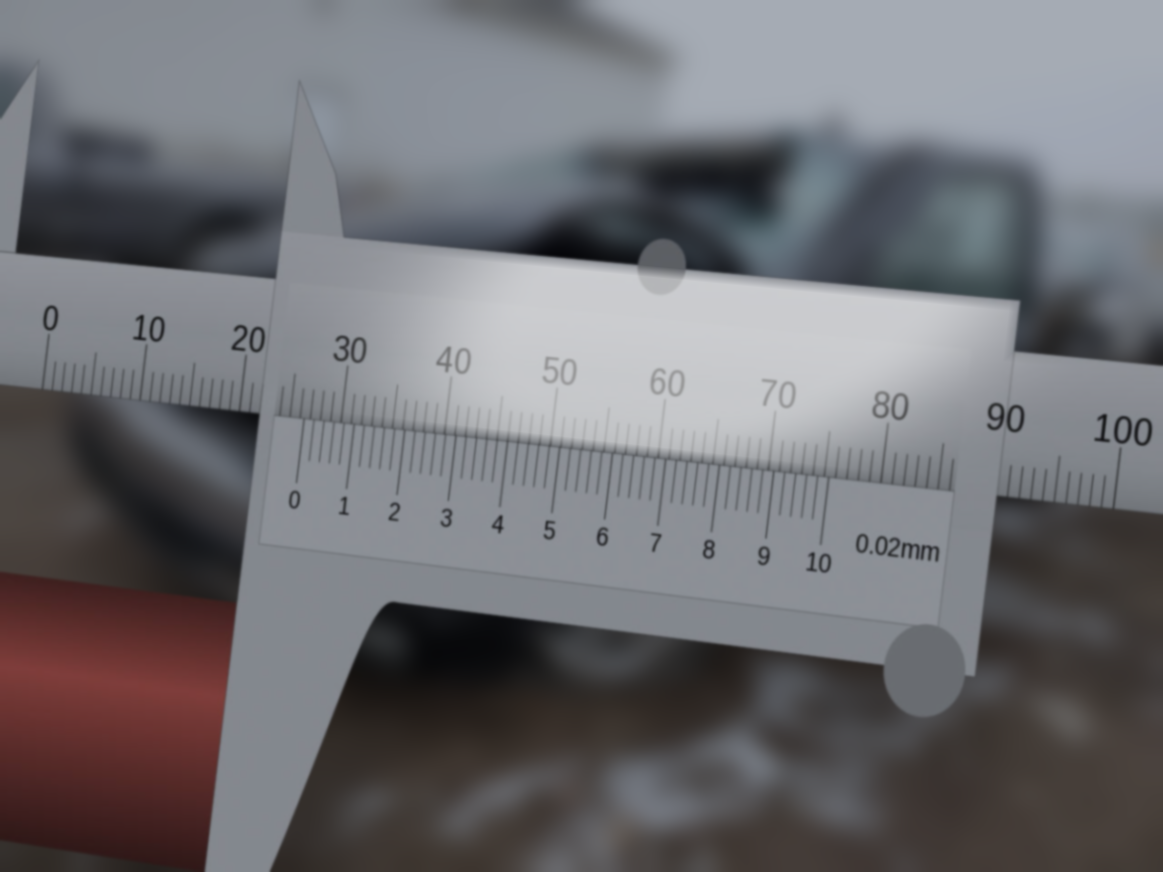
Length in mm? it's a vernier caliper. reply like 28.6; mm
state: 26.4; mm
